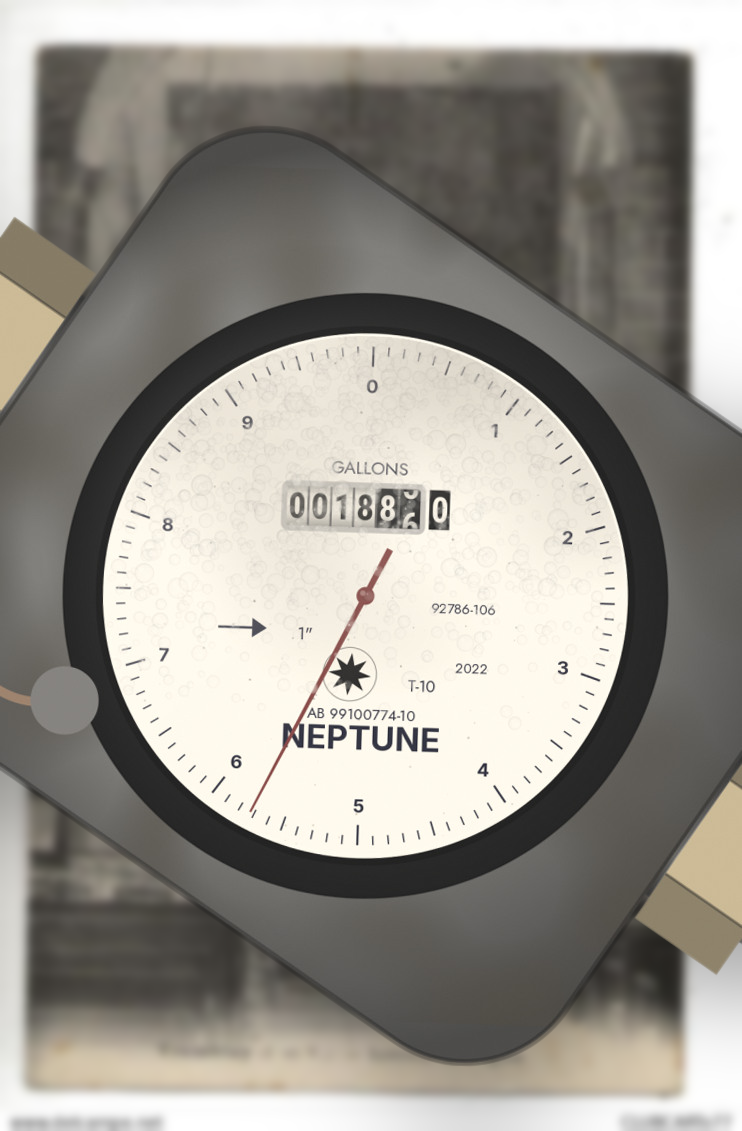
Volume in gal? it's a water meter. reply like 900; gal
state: 18855.7; gal
